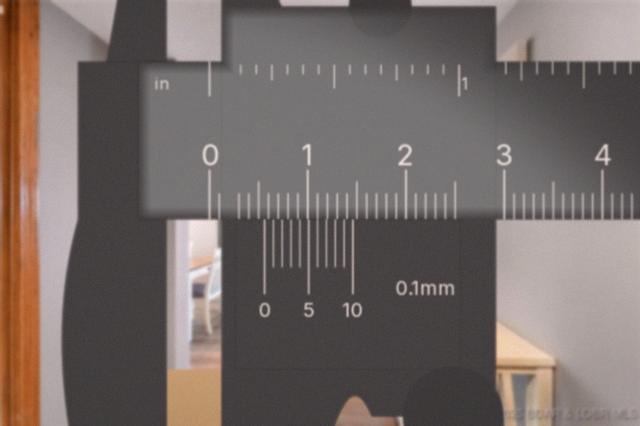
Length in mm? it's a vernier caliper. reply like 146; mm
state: 5.6; mm
